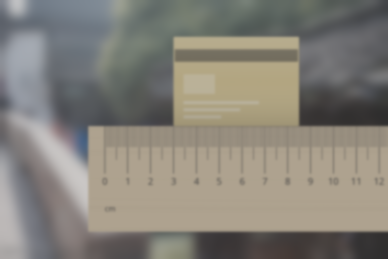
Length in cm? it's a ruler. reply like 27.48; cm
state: 5.5; cm
